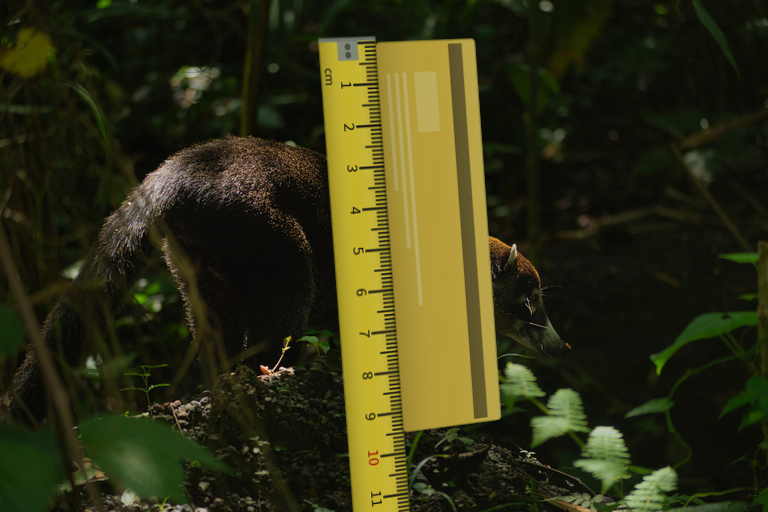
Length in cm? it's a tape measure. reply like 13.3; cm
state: 9.5; cm
